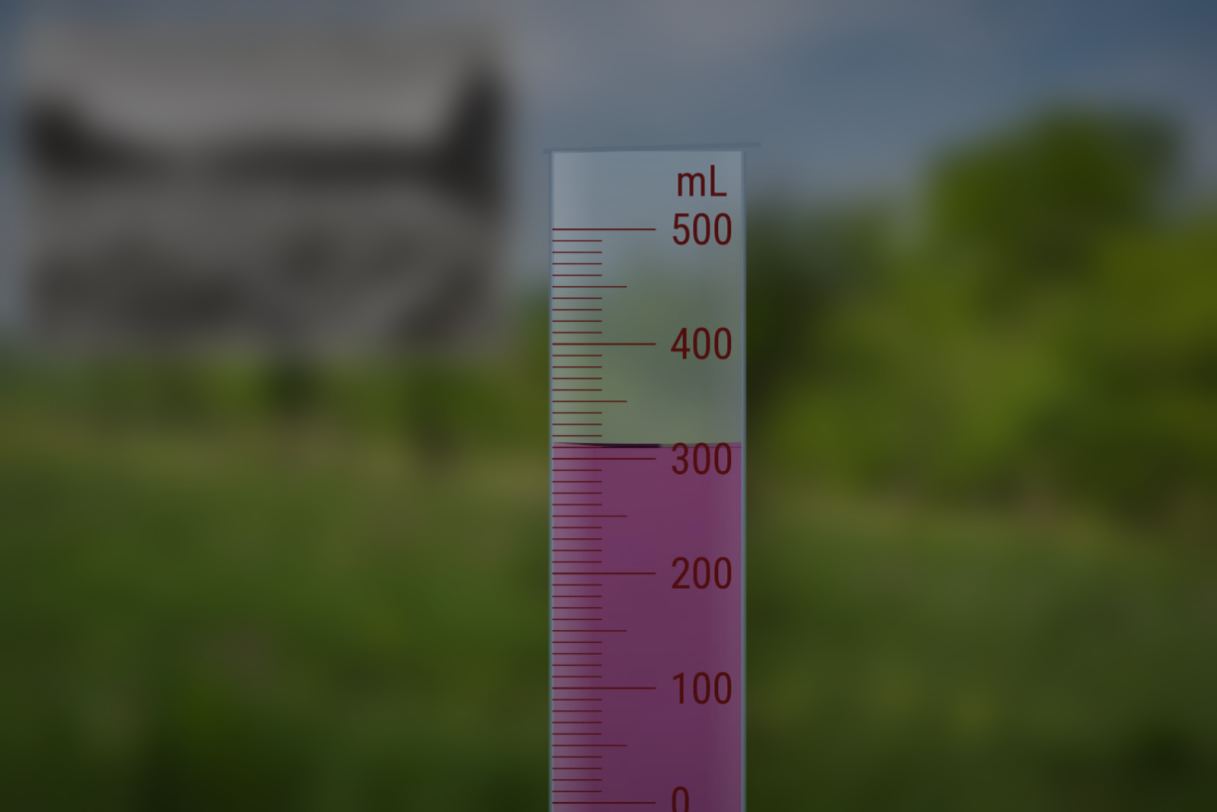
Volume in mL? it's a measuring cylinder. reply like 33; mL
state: 310; mL
